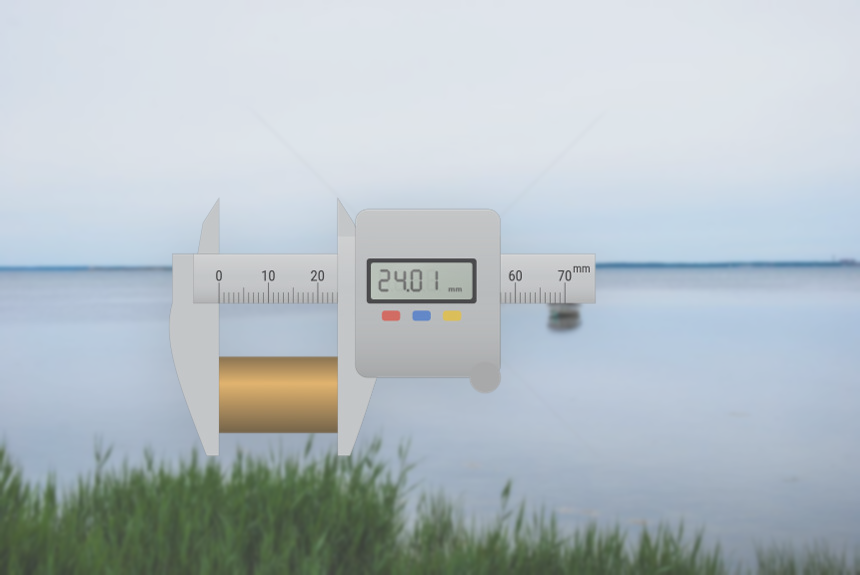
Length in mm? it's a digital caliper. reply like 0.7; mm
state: 24.01; mm
